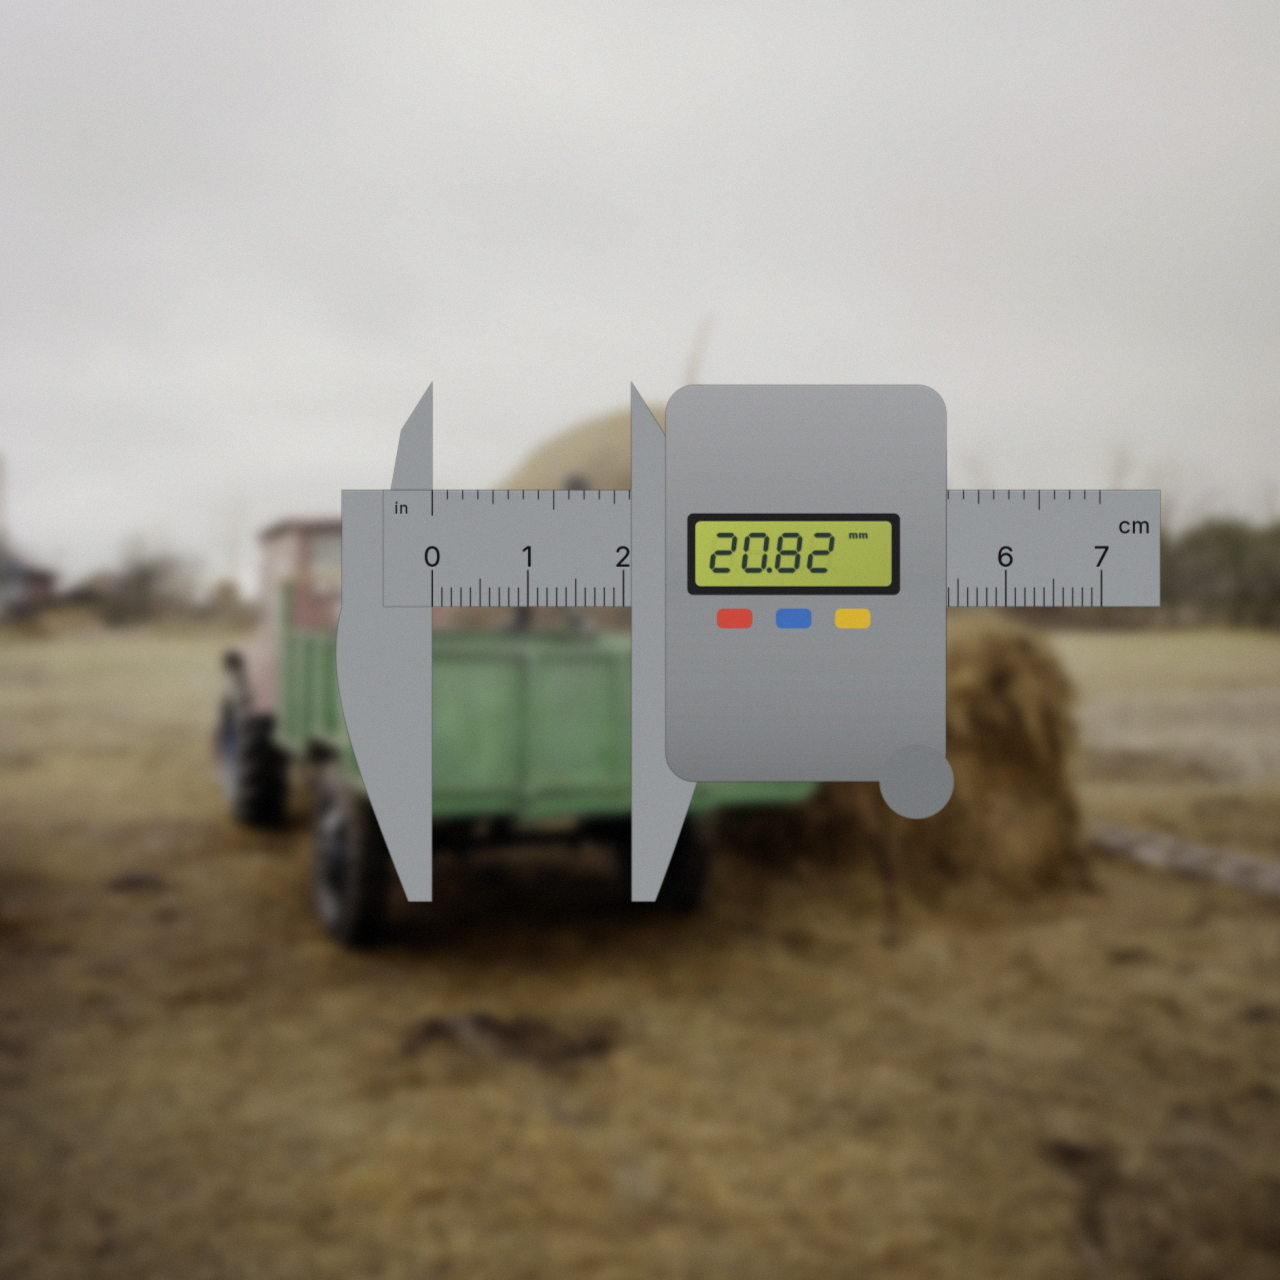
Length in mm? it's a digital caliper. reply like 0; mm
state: 20.82; mm
